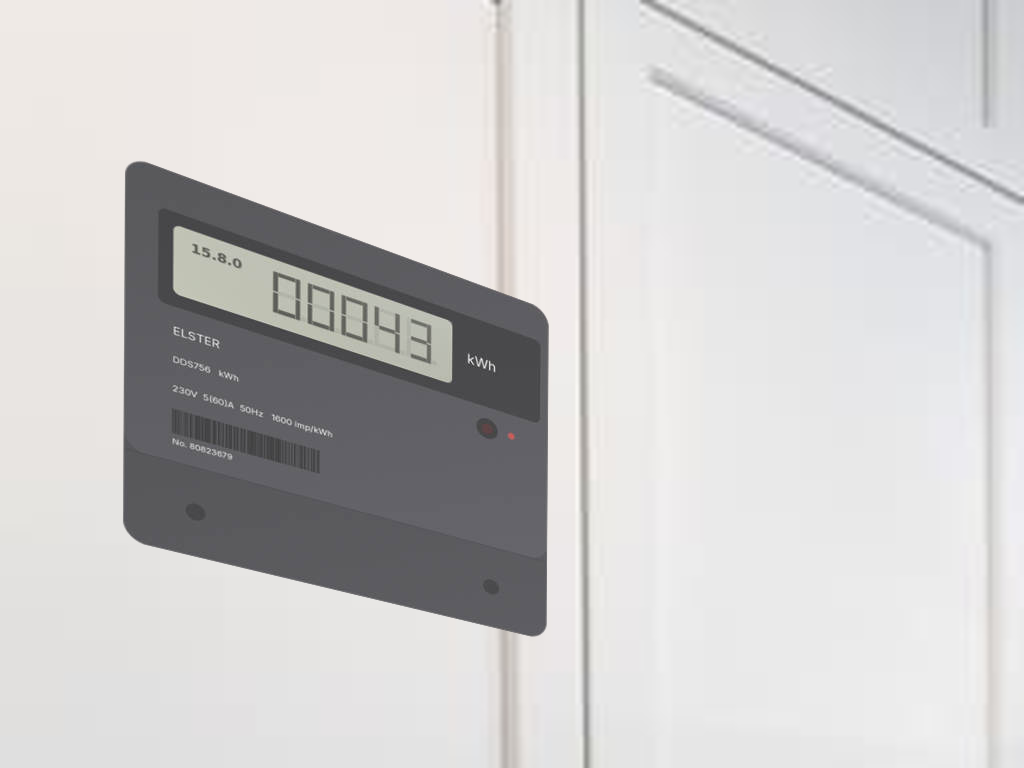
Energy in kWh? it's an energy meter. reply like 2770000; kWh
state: 43; kWh
